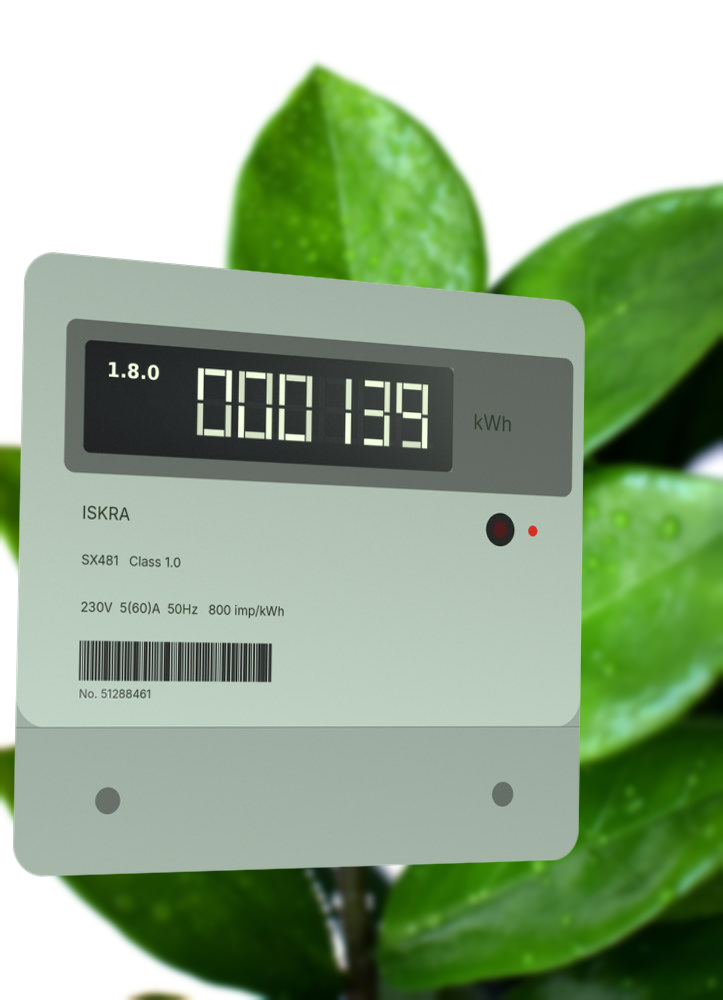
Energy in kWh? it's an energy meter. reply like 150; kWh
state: 139; kWh
